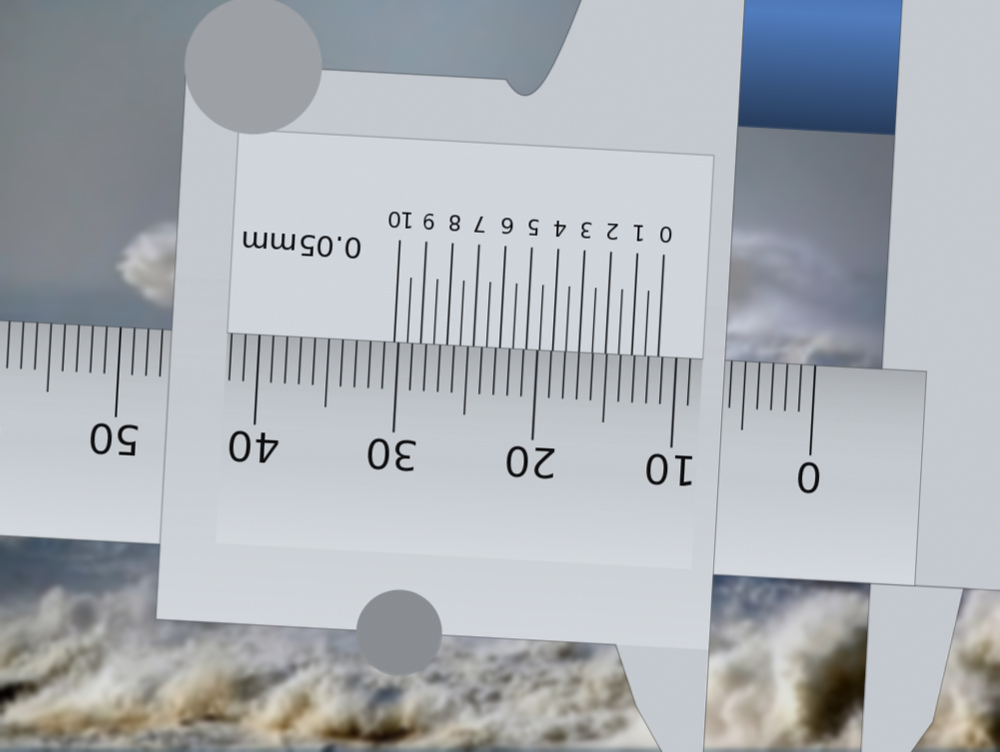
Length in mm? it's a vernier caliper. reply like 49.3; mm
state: 11.3; mm
